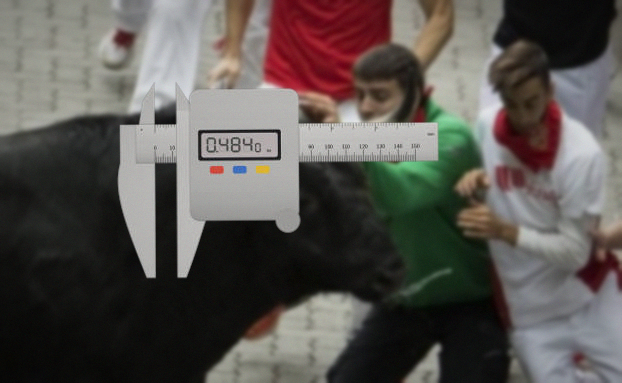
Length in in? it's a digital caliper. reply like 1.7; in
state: 0.4840; in
